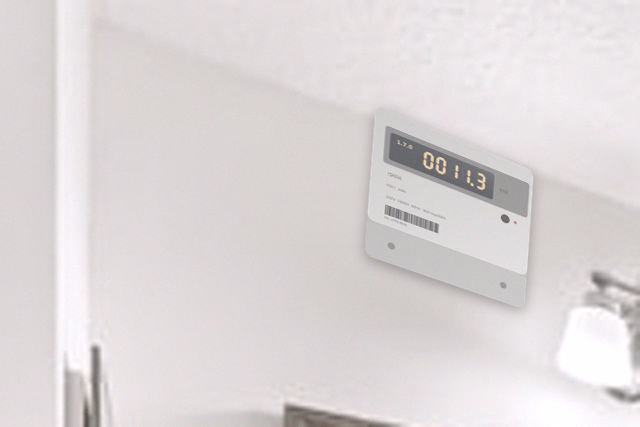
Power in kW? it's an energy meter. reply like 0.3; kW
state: 11.3; kW
